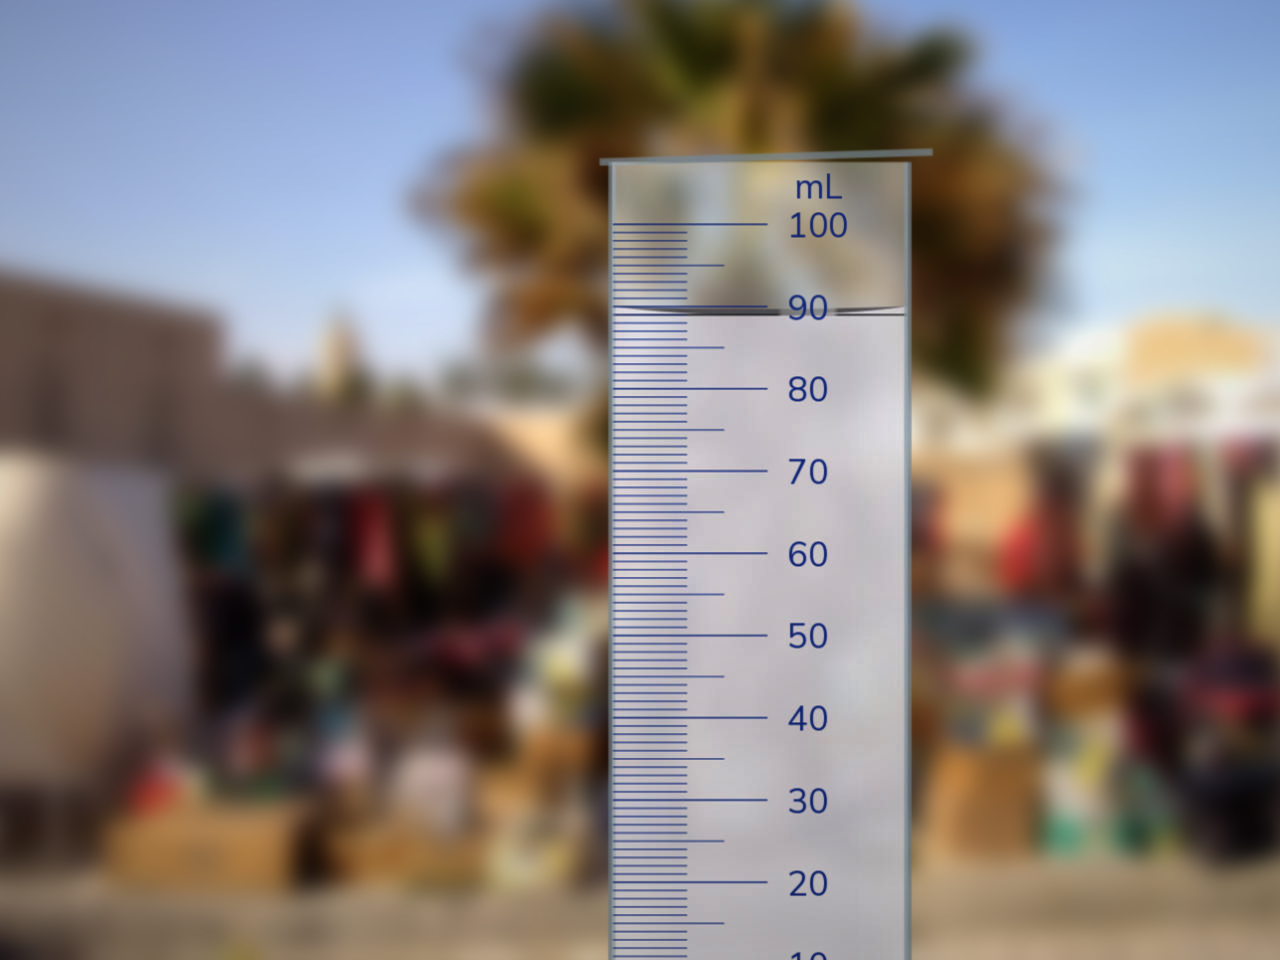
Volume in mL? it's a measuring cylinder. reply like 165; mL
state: 89; mL
